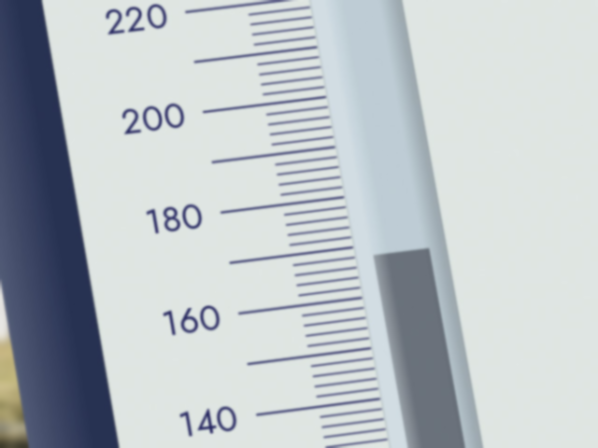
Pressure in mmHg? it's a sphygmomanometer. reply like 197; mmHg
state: 168; mmHg
